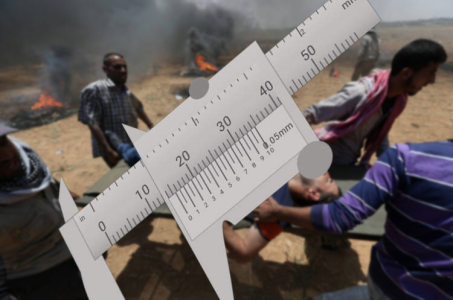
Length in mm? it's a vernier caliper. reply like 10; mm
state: 15.6; mm
